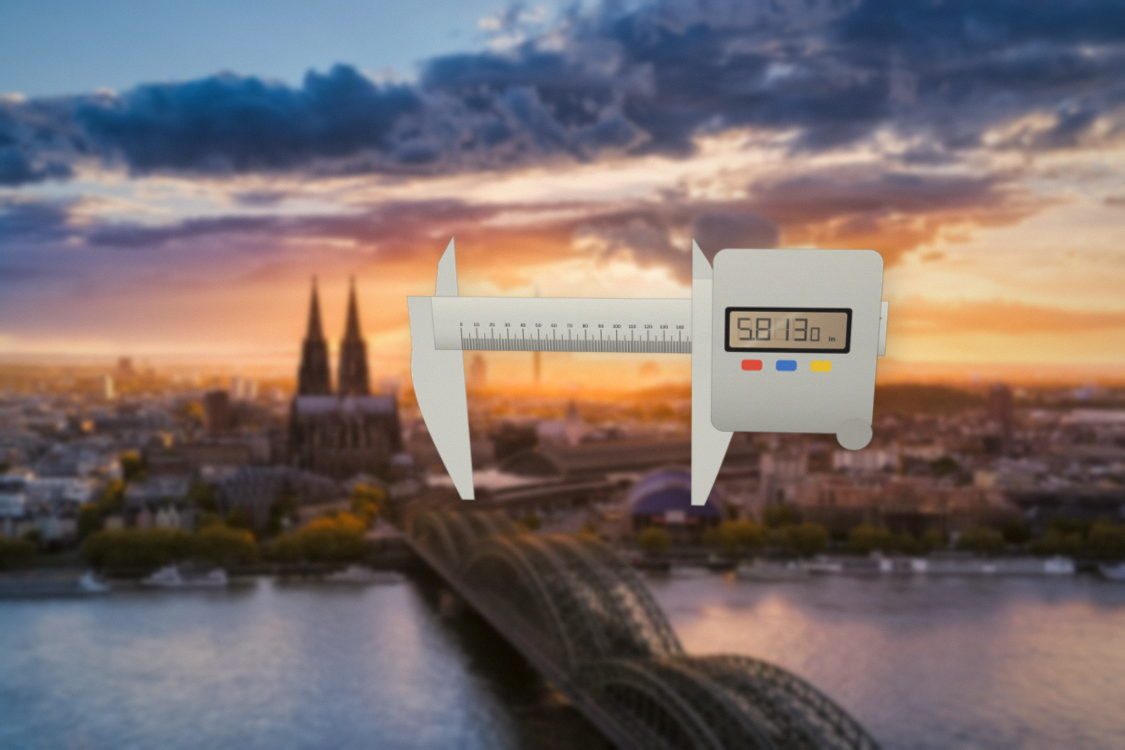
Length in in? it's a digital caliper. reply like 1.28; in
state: 5.8130; in
